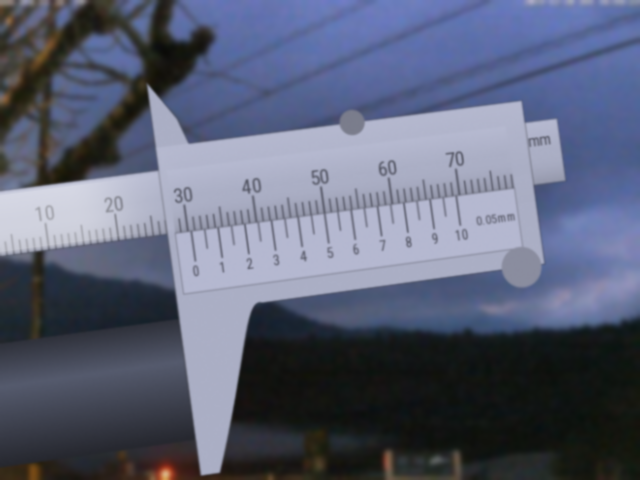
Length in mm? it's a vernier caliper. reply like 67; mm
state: 30.5; mm
